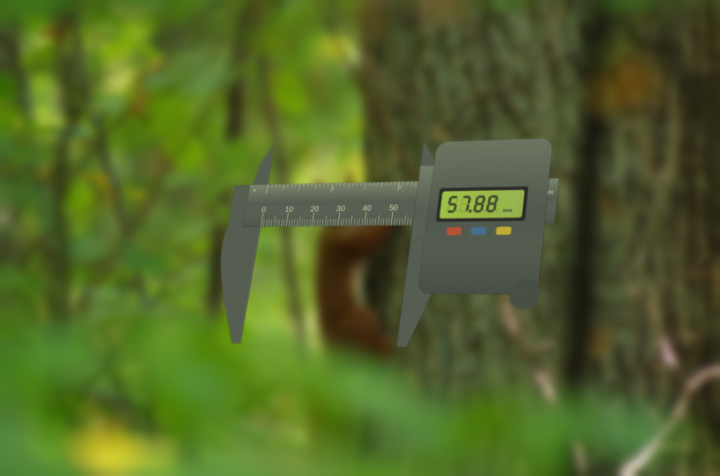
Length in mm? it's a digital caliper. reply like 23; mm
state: 57.88; mm
